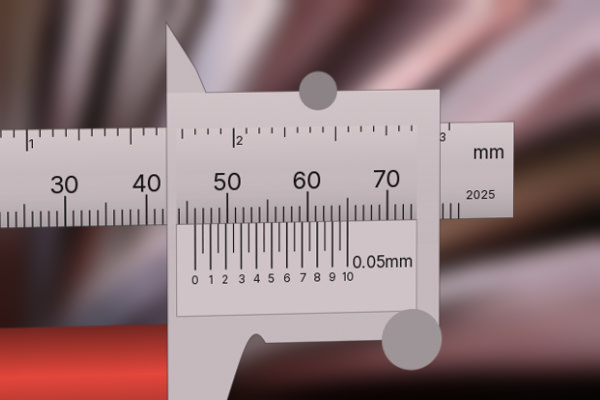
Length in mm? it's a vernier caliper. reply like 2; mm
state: 46.0; mm
